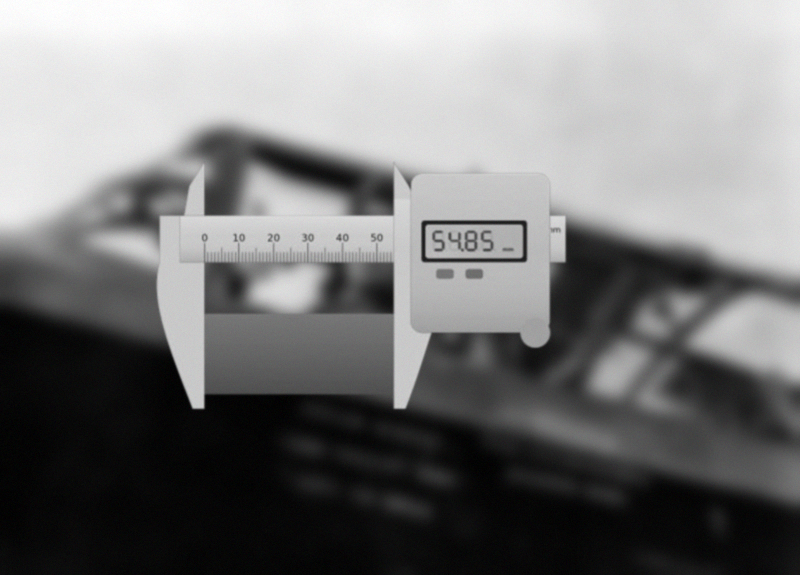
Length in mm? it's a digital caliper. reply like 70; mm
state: 54.85; mm
